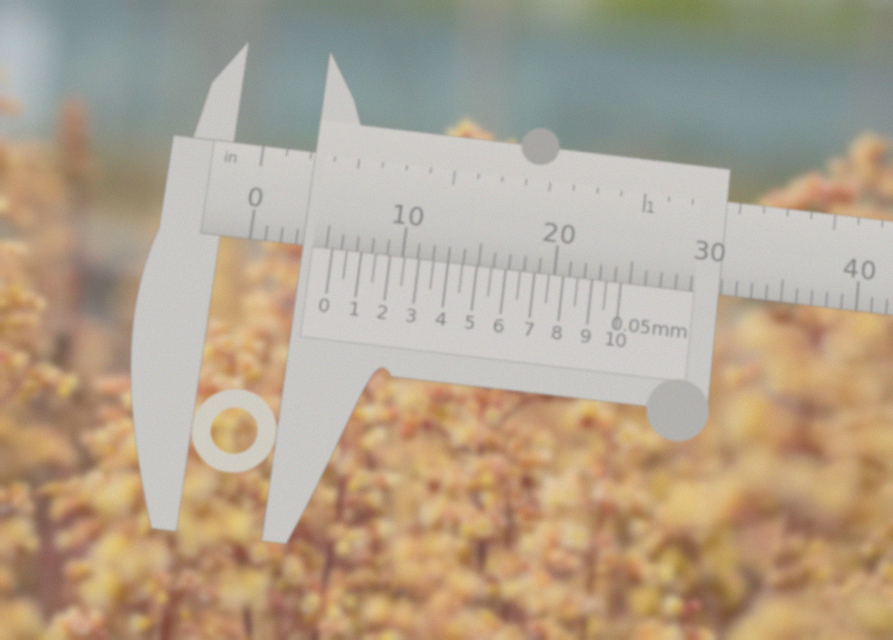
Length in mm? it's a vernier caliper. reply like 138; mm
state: 5.4; mm
